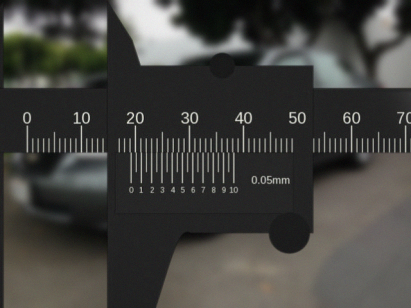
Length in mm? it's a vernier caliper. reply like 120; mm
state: 19.2; mm
